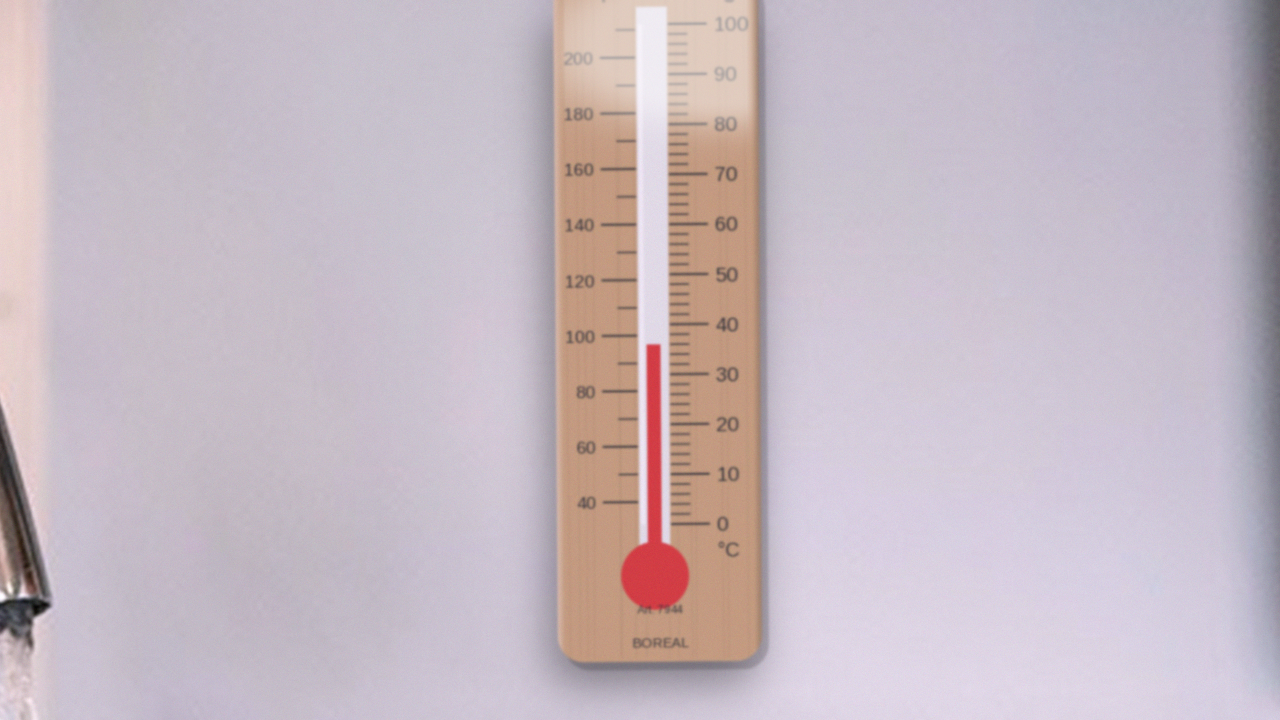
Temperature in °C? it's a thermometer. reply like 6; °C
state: 36; °C
